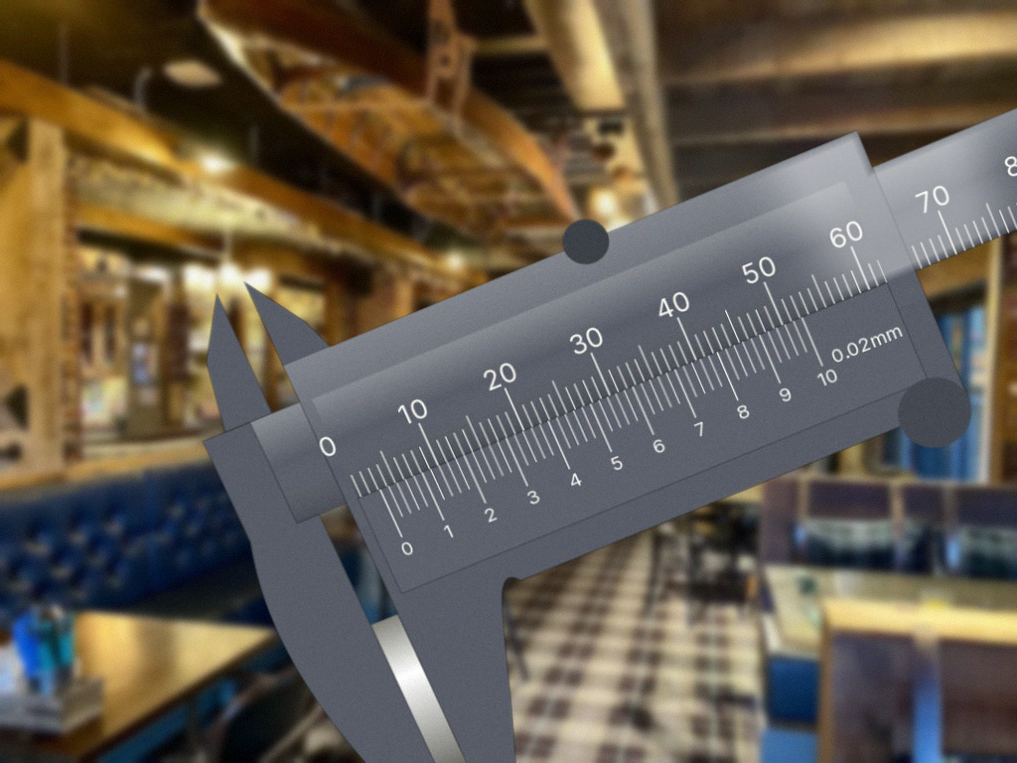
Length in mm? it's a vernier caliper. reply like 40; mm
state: 3.2; mm
